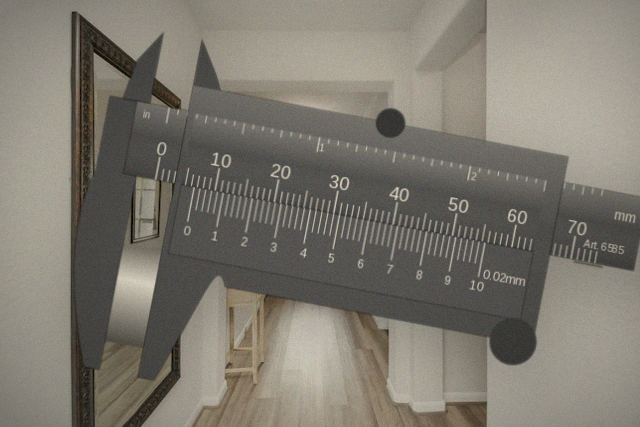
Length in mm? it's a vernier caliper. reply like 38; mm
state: 6.5; mm
